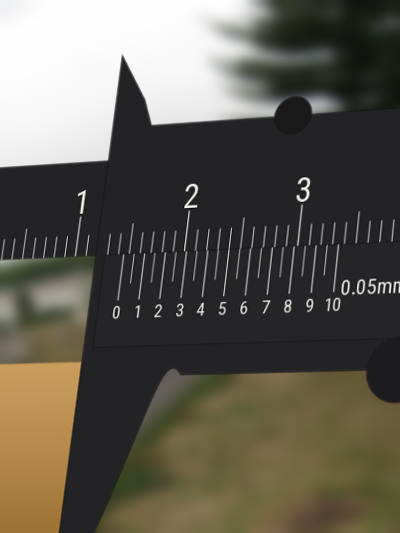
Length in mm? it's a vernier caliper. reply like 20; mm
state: 14.5; mm
